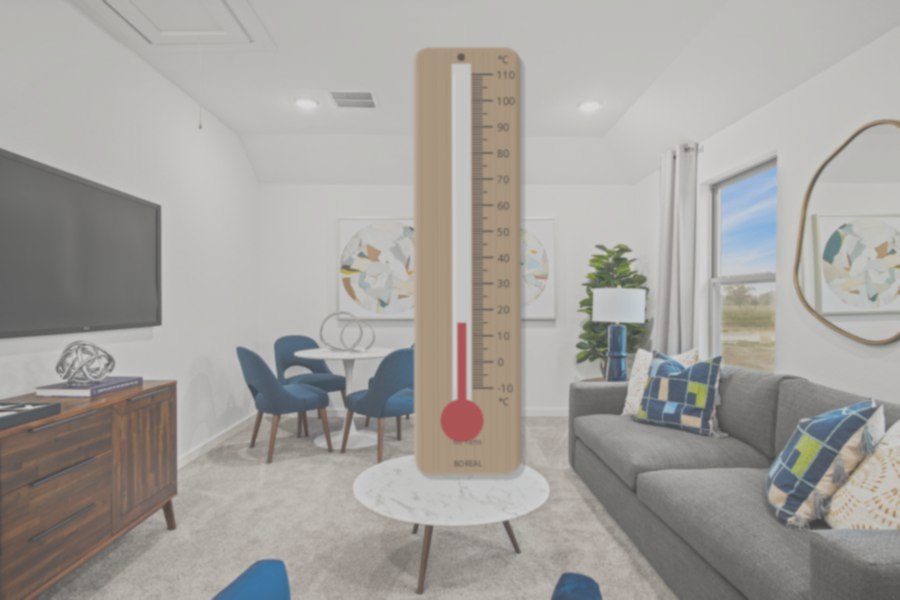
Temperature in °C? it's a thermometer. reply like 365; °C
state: 15; °C
